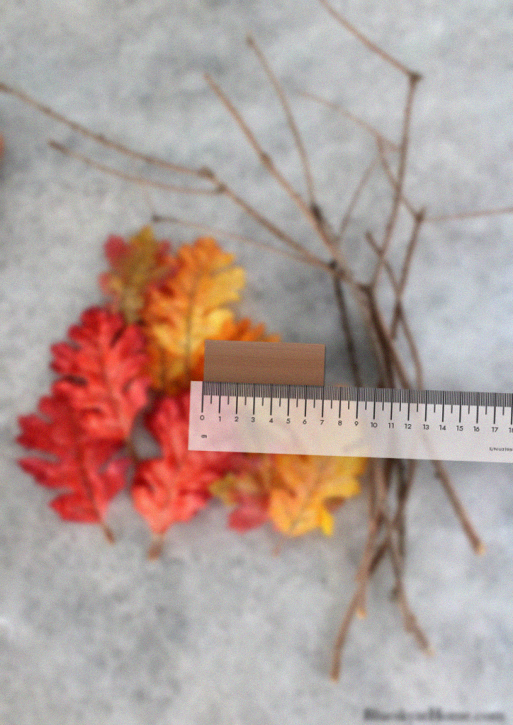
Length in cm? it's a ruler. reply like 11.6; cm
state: 7; cm
